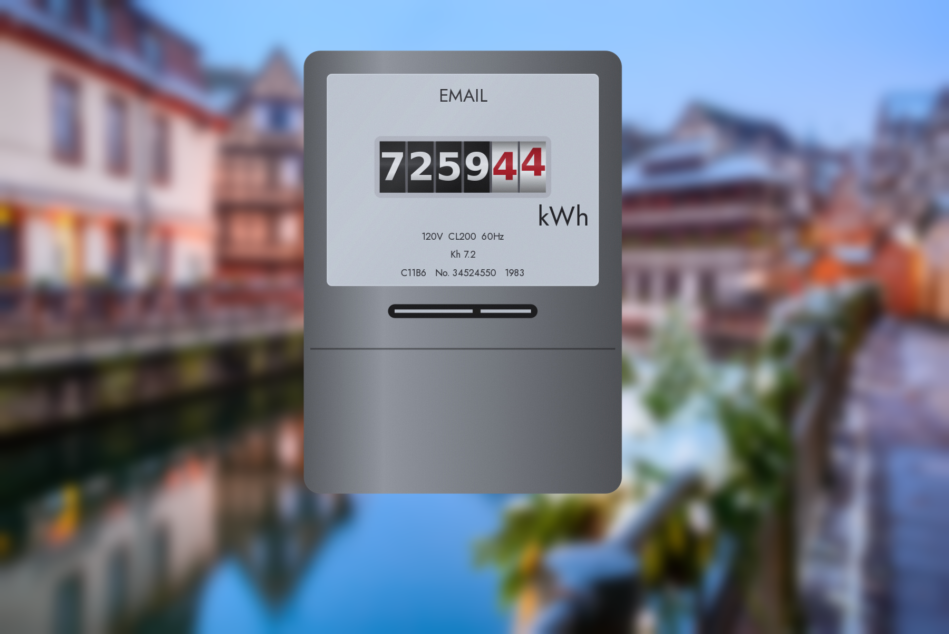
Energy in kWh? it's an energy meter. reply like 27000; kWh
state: 7259.44; kWh
